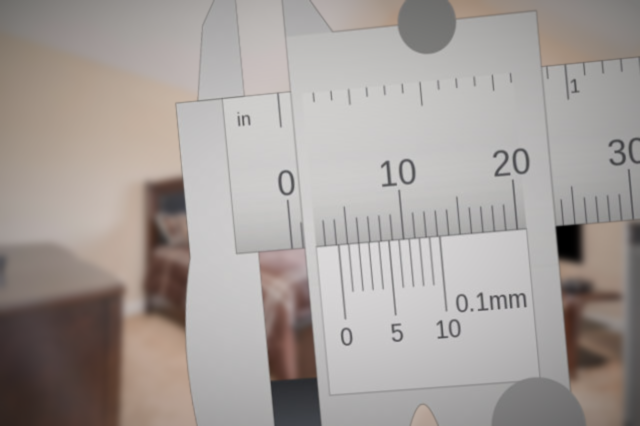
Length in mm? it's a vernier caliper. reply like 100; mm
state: 4.2; mm
